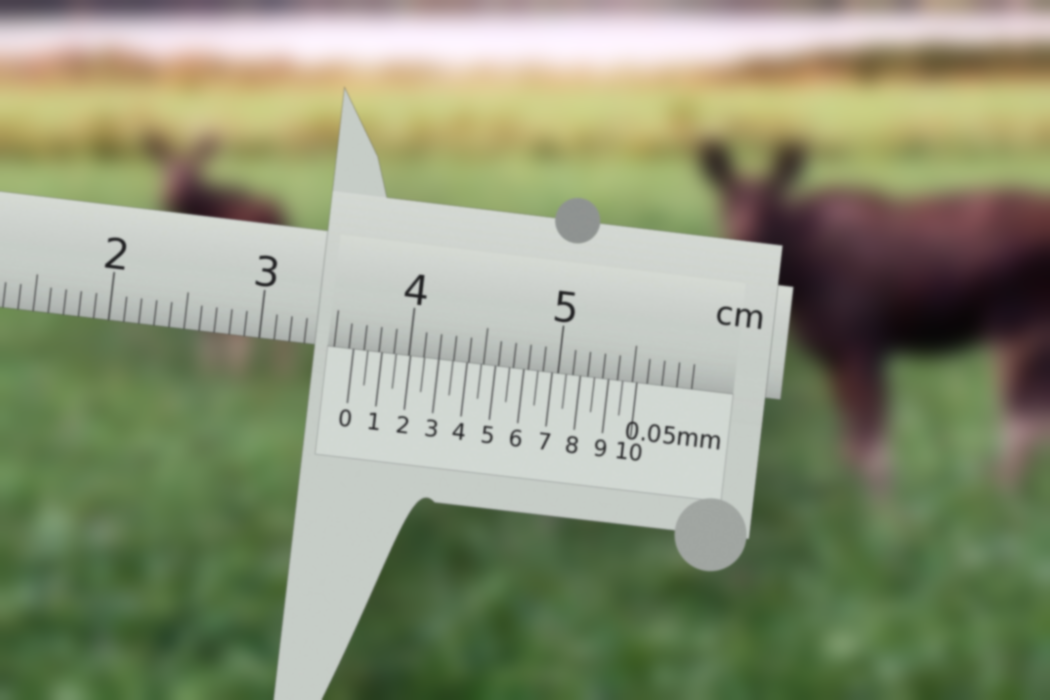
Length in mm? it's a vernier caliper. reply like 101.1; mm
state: 36.3; mm
